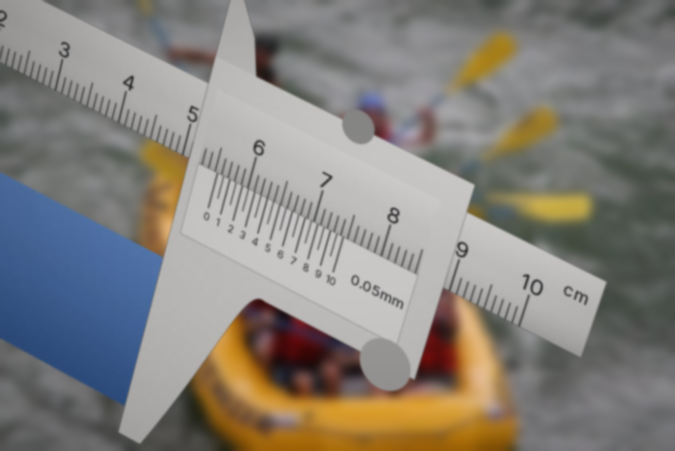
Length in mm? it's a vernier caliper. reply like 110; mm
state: 55.4; mm
